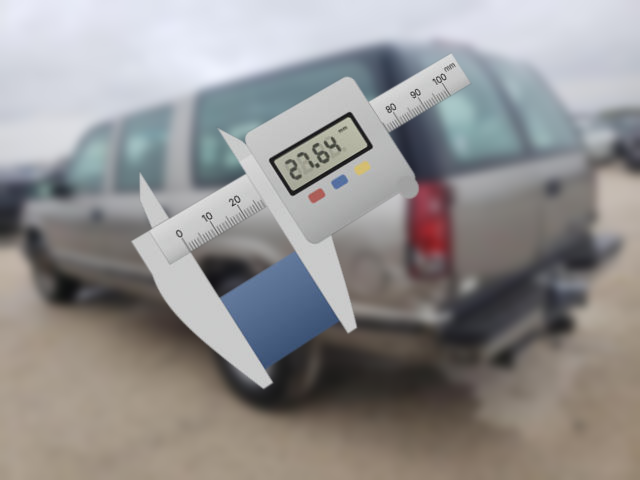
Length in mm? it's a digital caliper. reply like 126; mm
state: 27.64; mm
